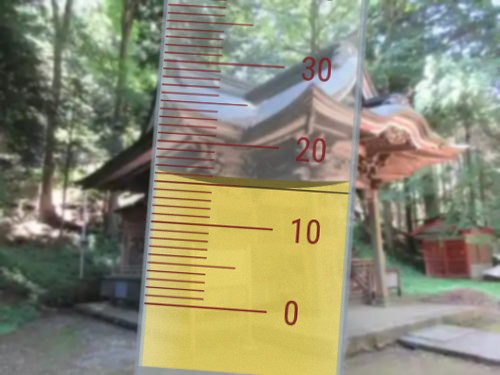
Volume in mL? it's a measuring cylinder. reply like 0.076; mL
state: 15; mL
